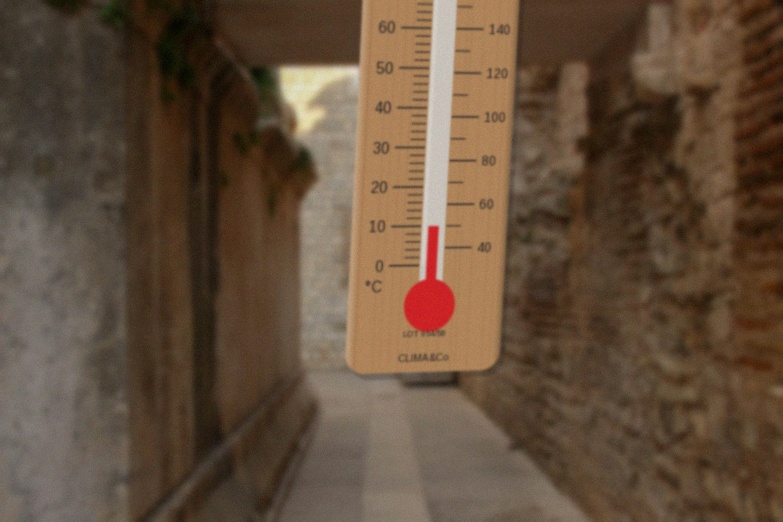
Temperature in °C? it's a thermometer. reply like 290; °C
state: 10; °C
